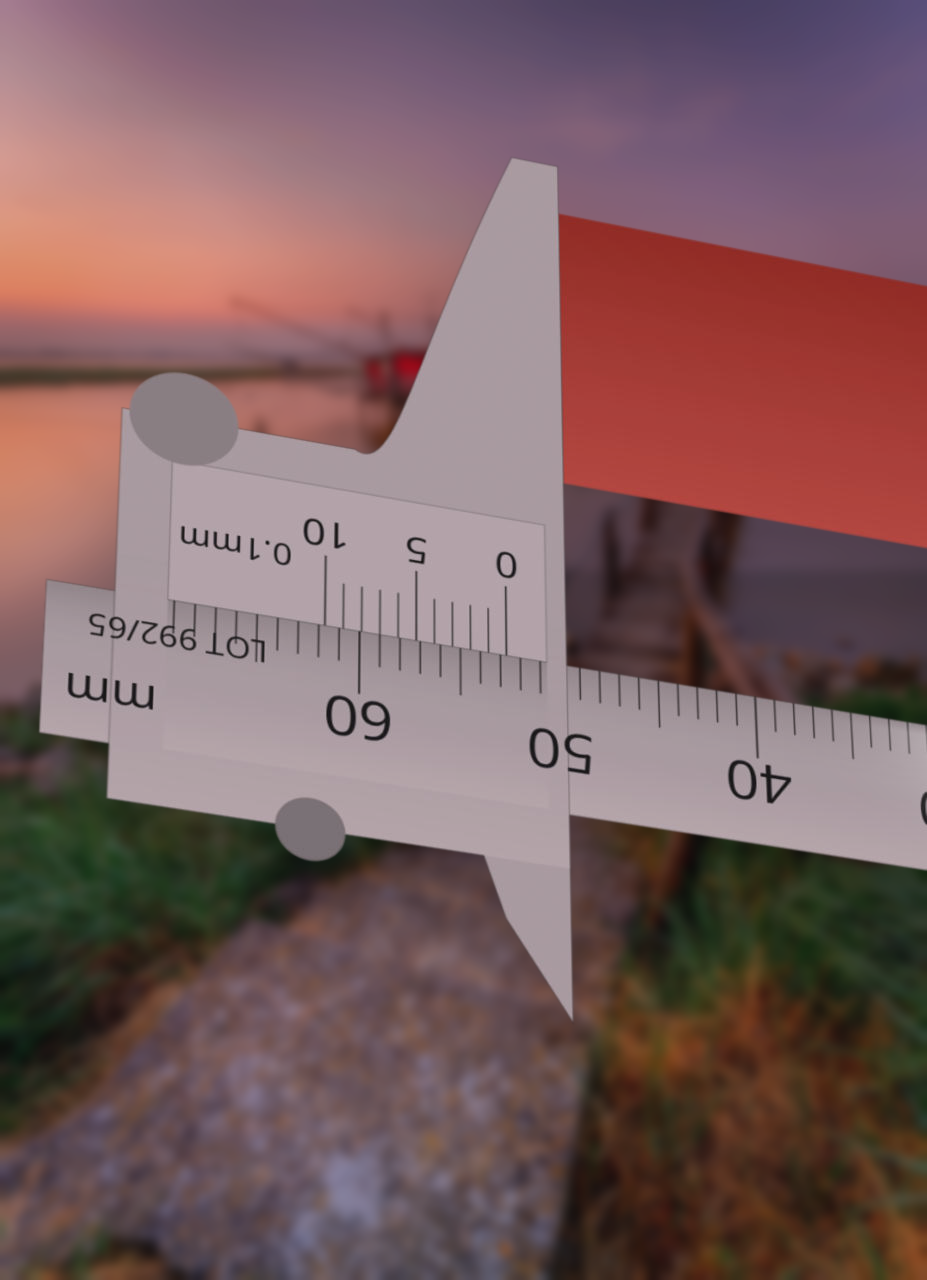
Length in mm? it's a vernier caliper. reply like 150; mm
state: 52.7; mm
